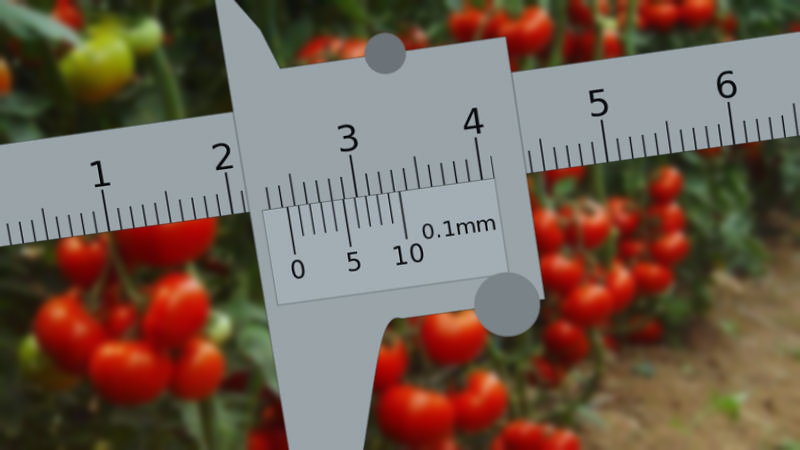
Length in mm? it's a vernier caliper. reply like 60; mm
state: 24.4; mm
